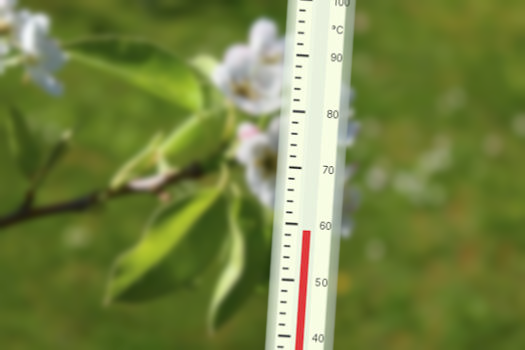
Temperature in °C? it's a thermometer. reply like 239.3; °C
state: 59; °C
